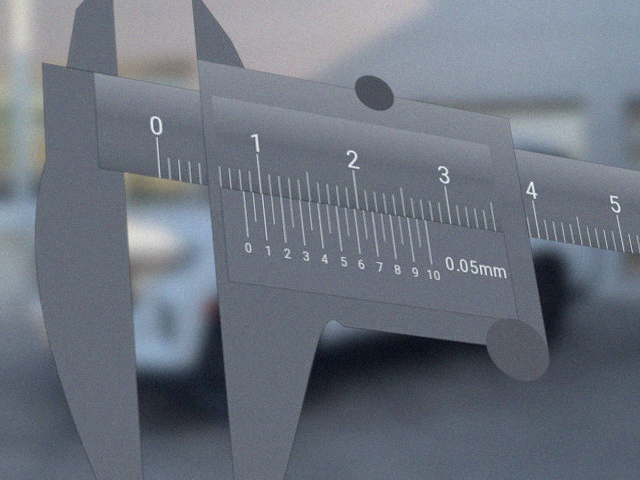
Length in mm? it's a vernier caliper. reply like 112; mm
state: 8.2; mm
